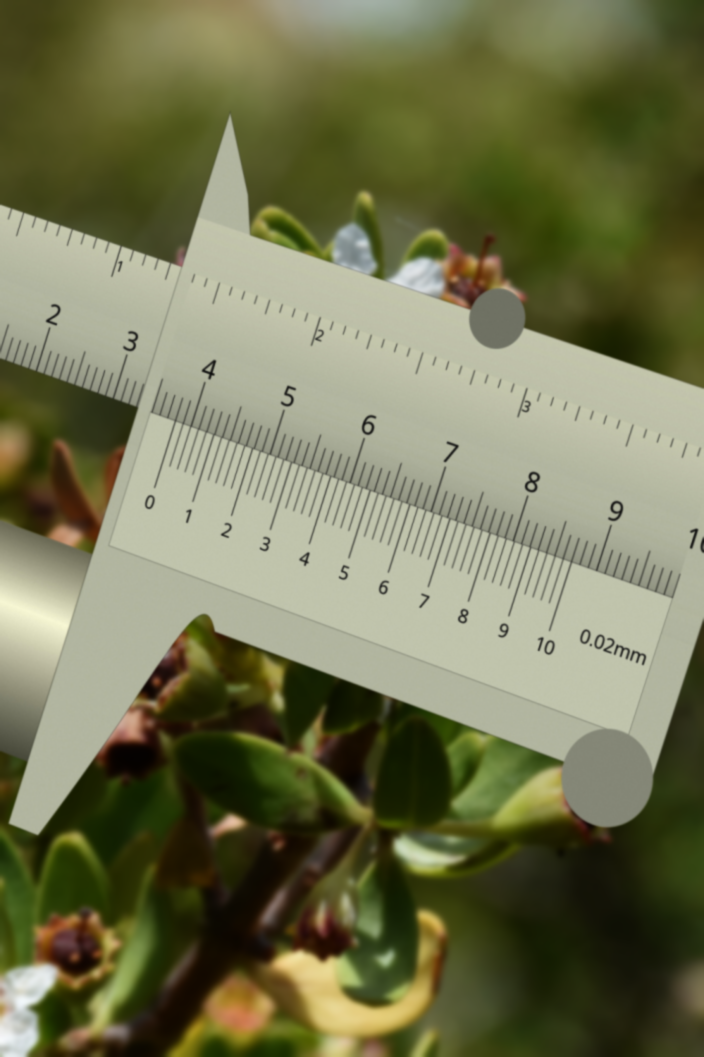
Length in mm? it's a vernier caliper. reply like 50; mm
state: 38.0; mm
